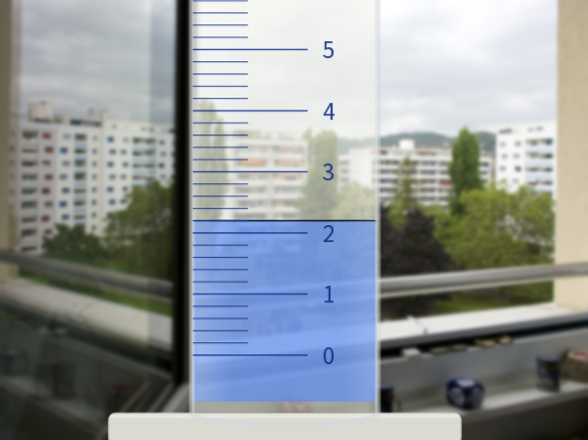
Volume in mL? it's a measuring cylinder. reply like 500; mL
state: 2.2; mL
